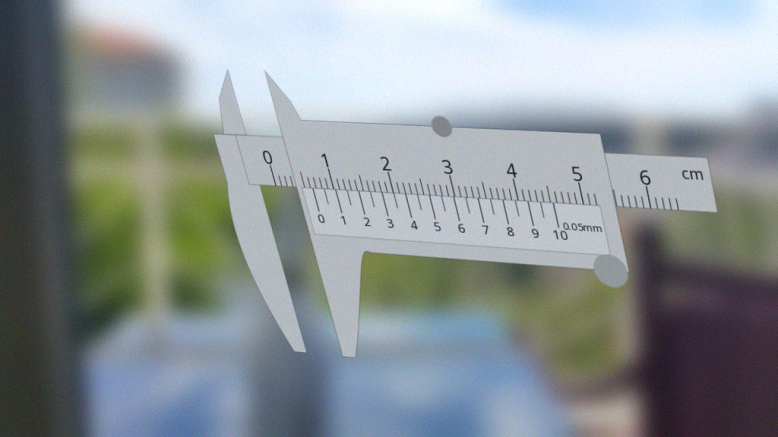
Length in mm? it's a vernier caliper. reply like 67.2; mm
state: 6.4; mm
